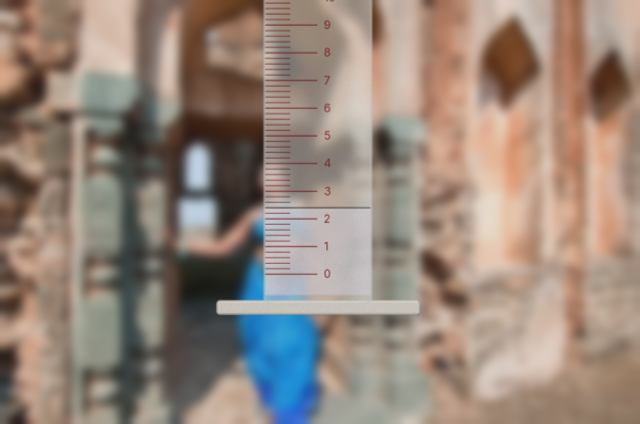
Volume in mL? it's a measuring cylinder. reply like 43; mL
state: 2.4; mL
